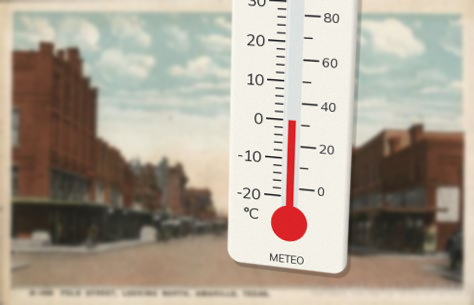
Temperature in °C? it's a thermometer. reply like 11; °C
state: 0; °C
